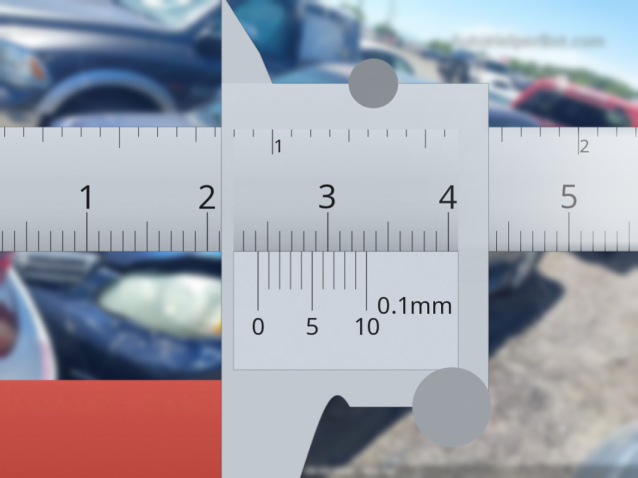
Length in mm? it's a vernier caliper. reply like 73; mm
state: 24.2; mm
